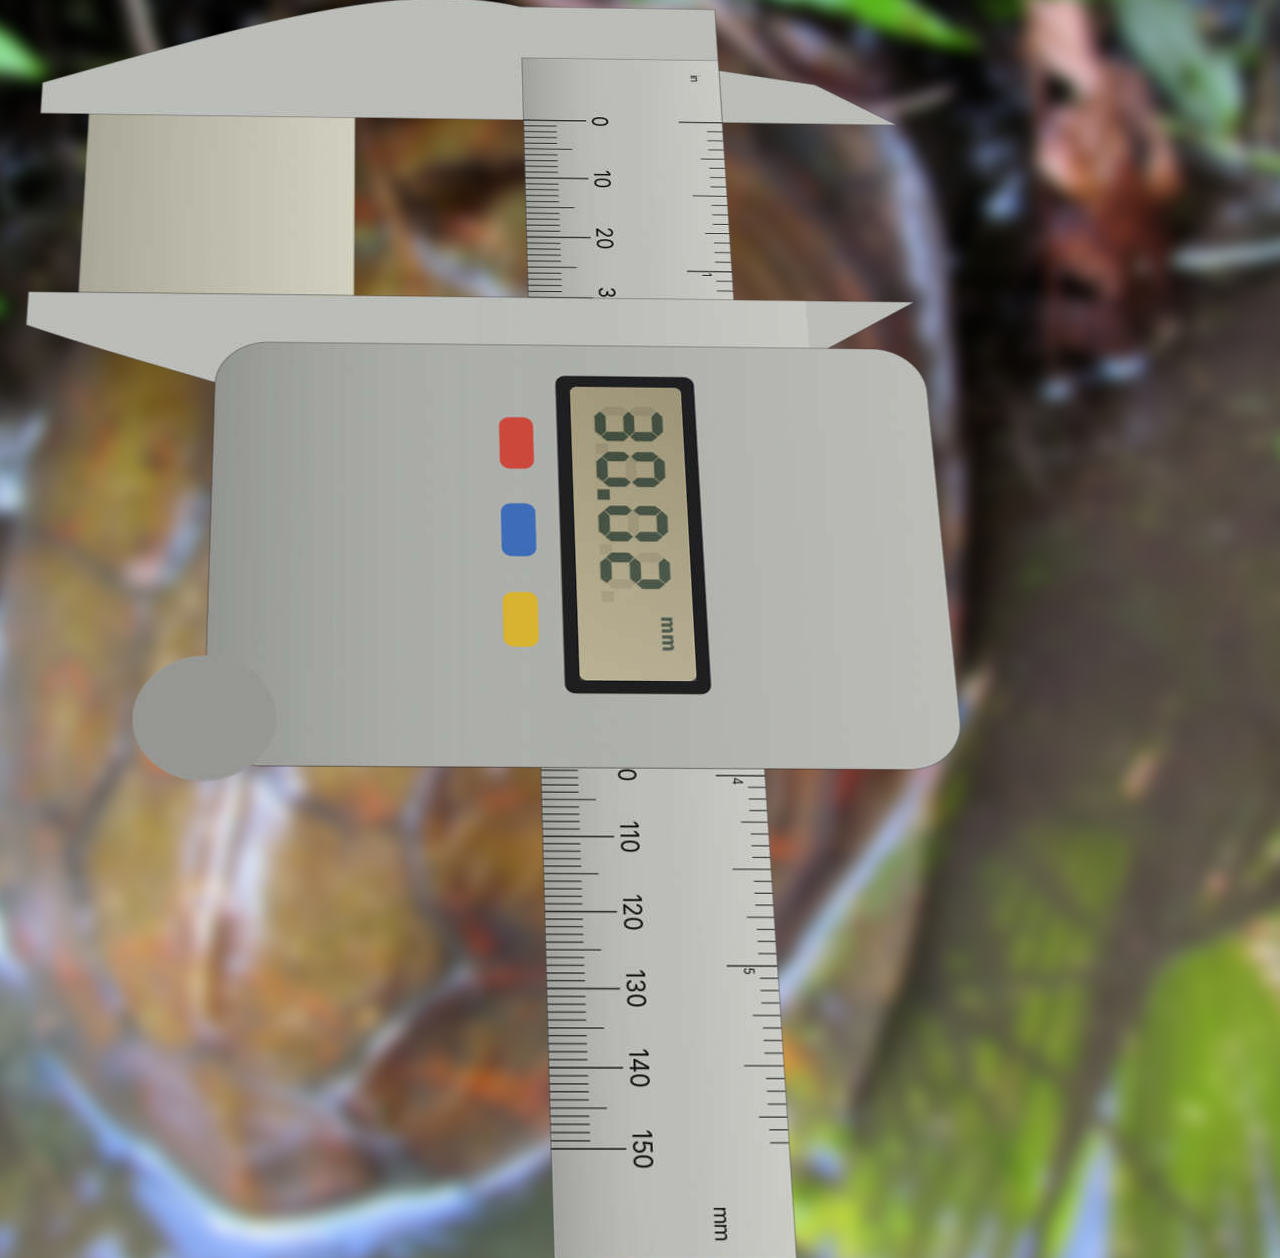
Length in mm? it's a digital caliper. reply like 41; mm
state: 30.02; mm
